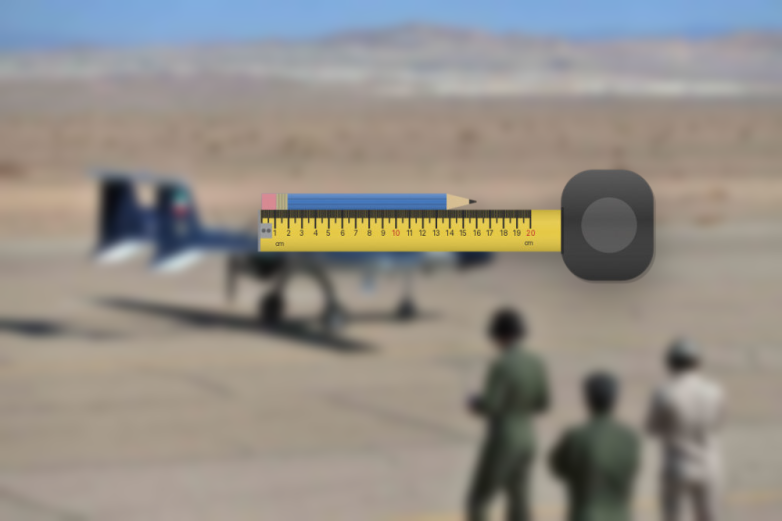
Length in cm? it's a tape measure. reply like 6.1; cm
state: 16; cm
